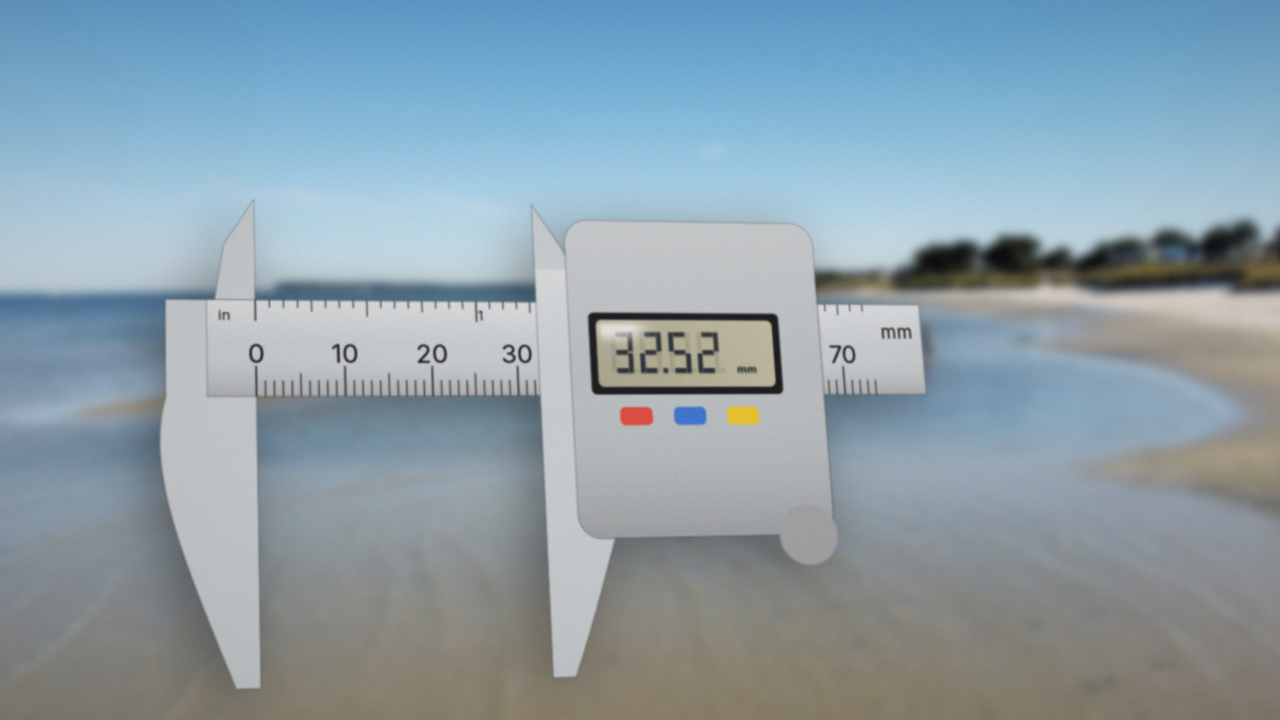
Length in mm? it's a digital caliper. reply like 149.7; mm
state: 32.52; mm
